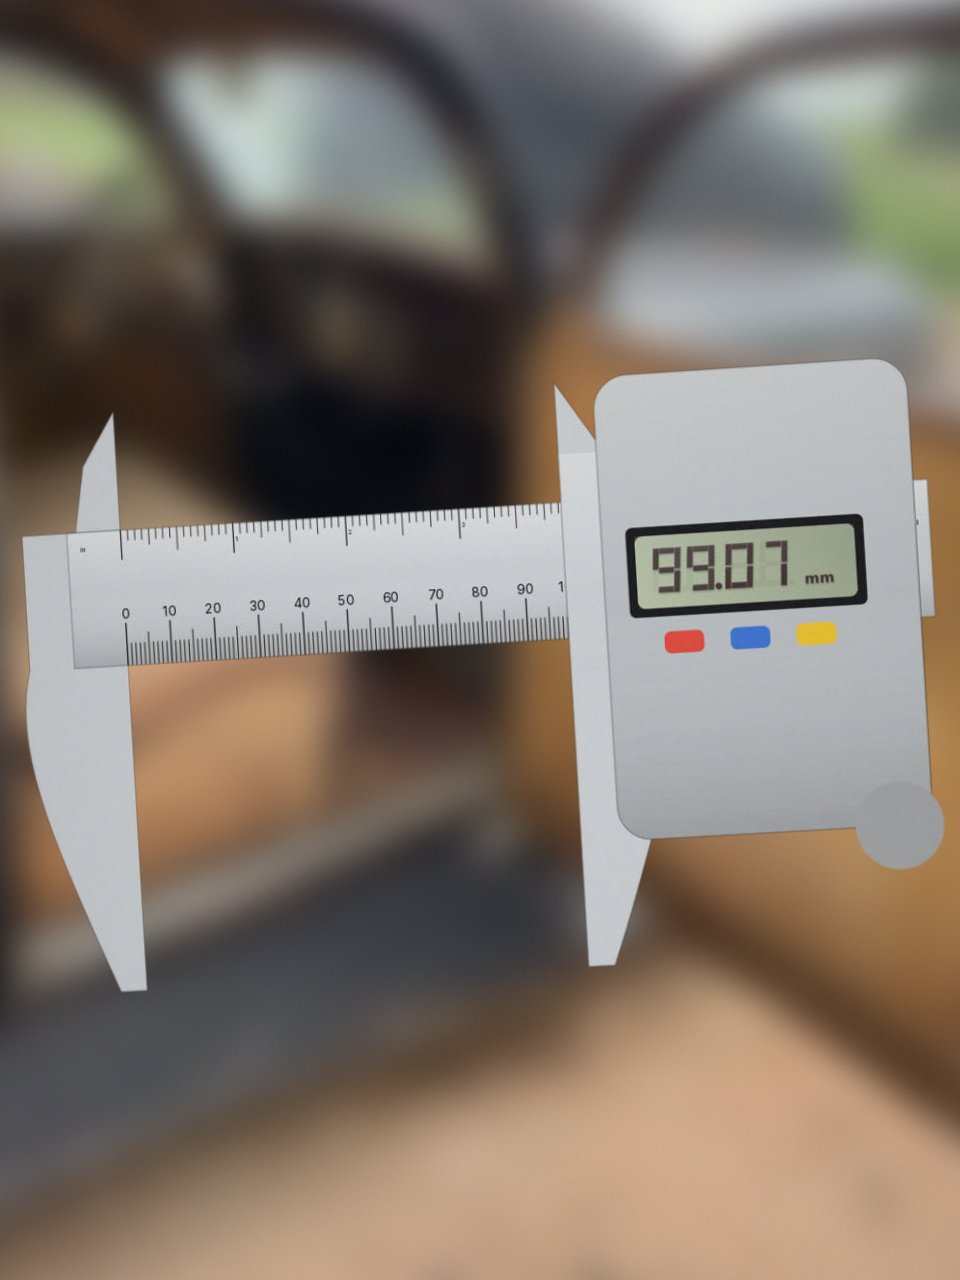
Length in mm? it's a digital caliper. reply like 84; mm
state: 99.07; mm
